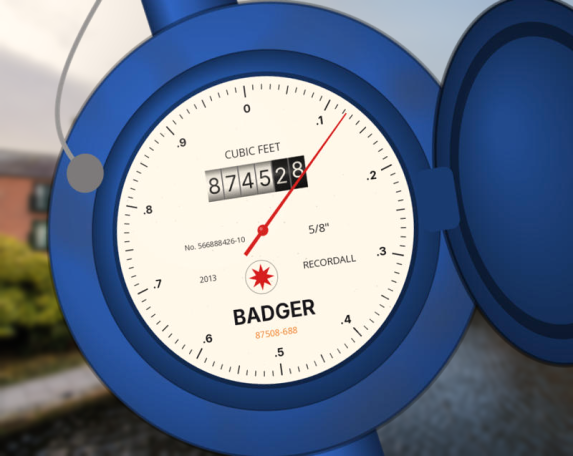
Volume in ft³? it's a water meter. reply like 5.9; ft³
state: 874528.12; ft³
